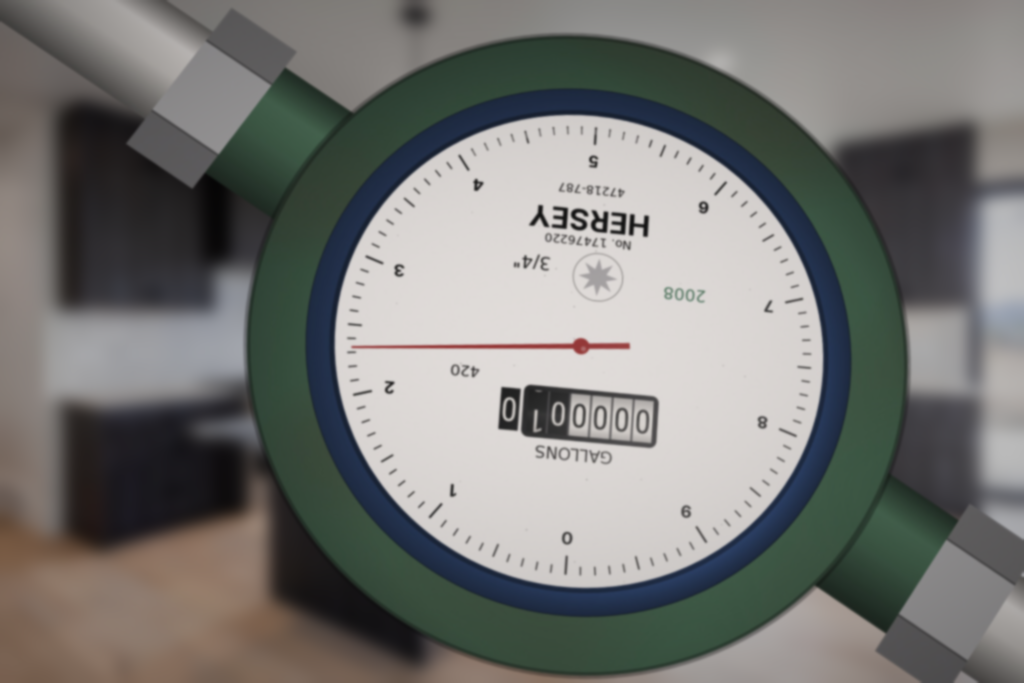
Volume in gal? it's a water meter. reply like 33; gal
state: 12.3; gal
